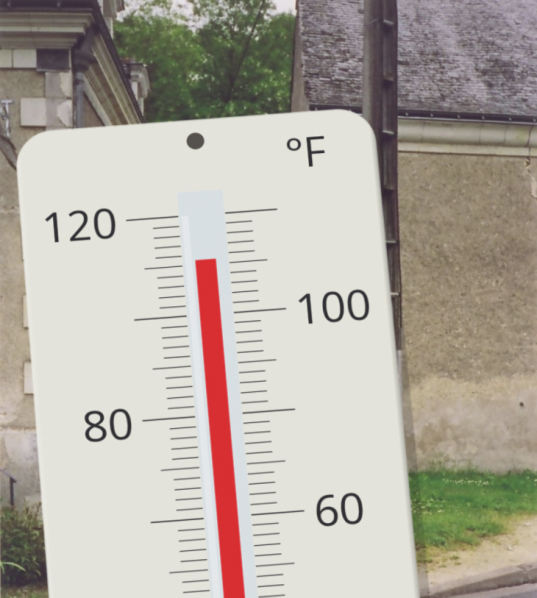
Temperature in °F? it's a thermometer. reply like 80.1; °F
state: 111; °F
